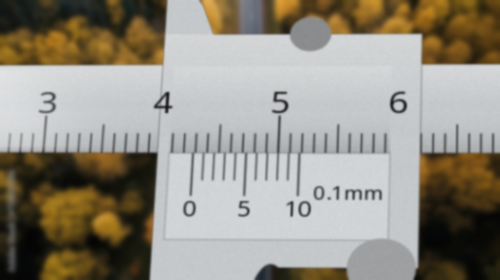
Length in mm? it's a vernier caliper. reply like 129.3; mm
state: 42.8; mm
